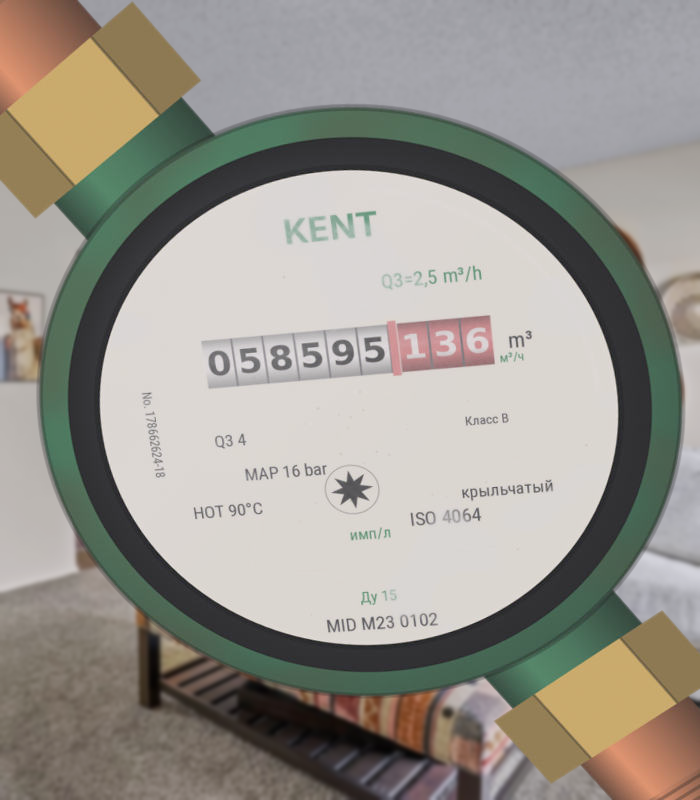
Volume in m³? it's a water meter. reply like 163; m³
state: 58595.136; m³
